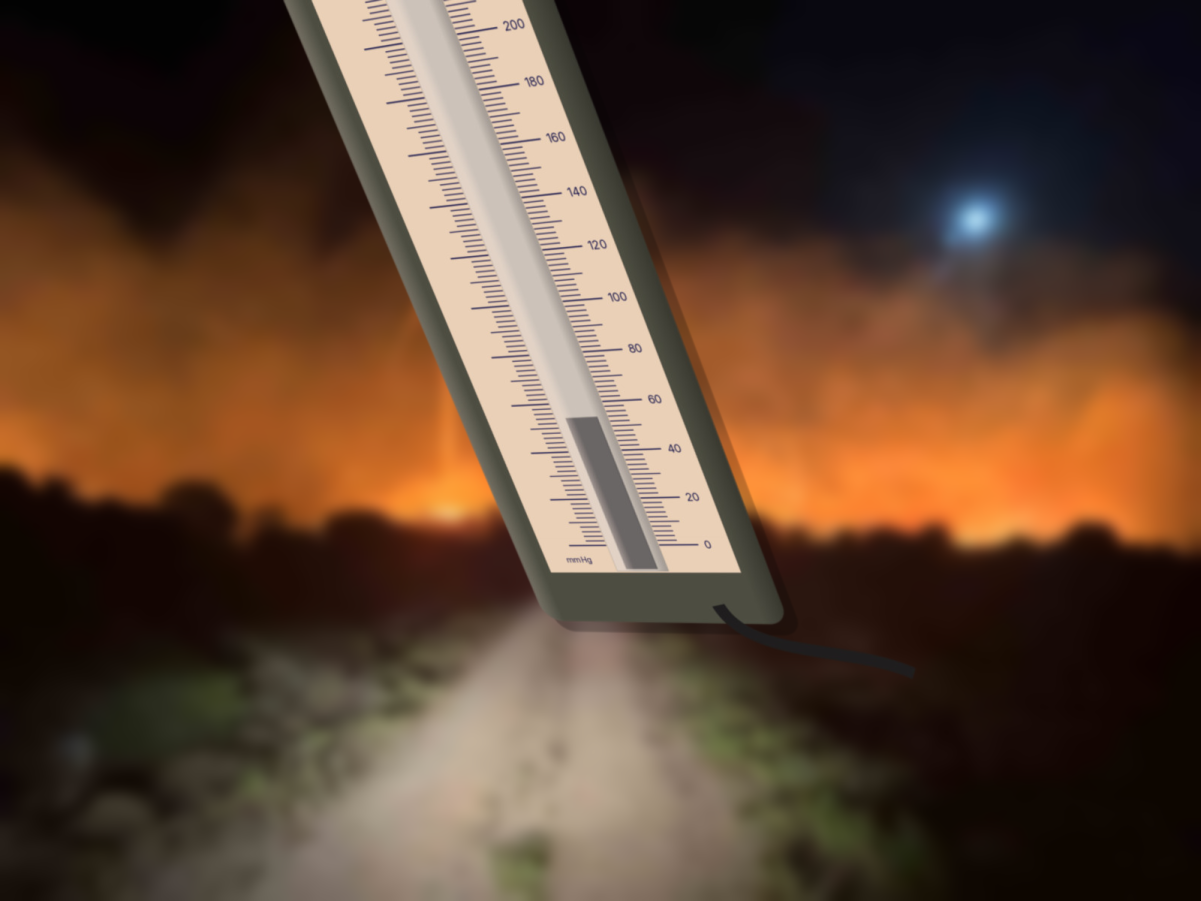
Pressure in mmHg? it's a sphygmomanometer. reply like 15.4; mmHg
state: 54; mmHg
